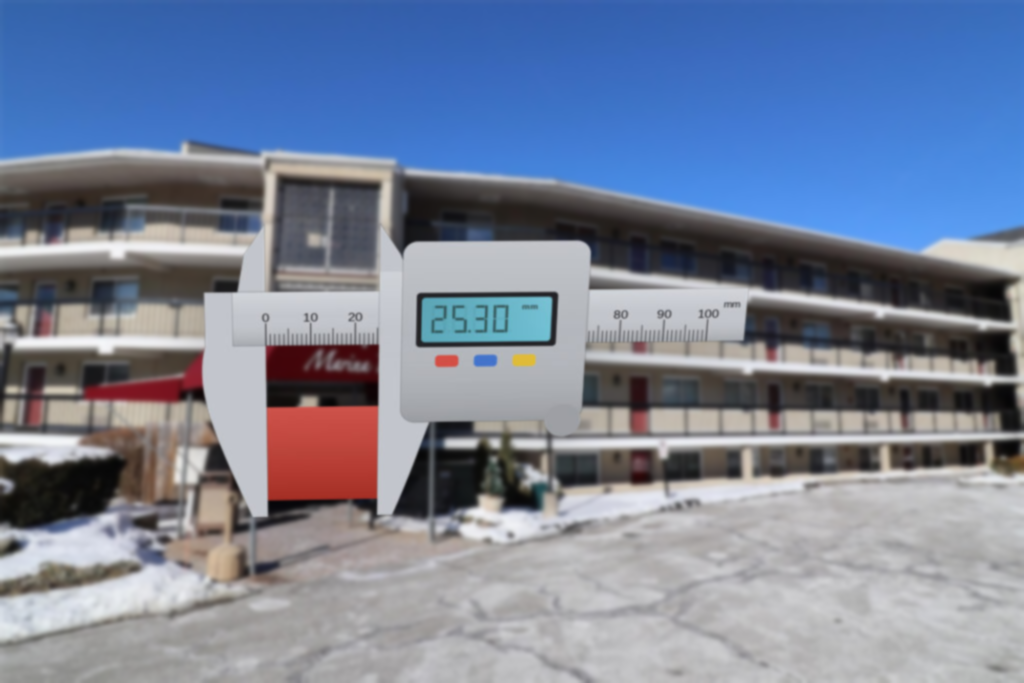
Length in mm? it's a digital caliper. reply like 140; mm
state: 25.30; mm
